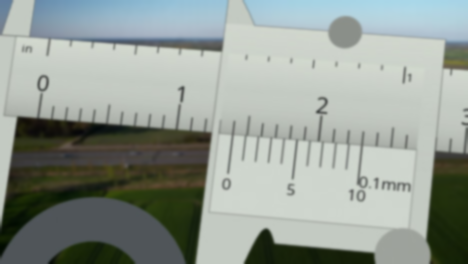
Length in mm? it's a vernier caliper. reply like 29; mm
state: 14.0; mm
